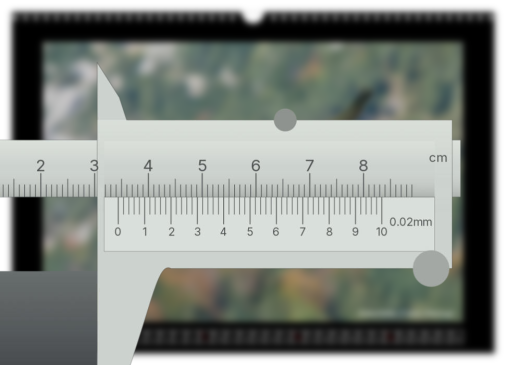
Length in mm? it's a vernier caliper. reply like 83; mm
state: 34.4; mm
